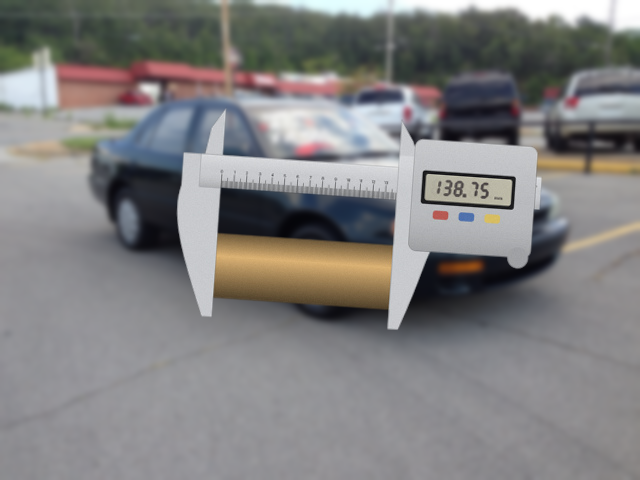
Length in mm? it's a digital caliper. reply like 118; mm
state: 138.75; mm
